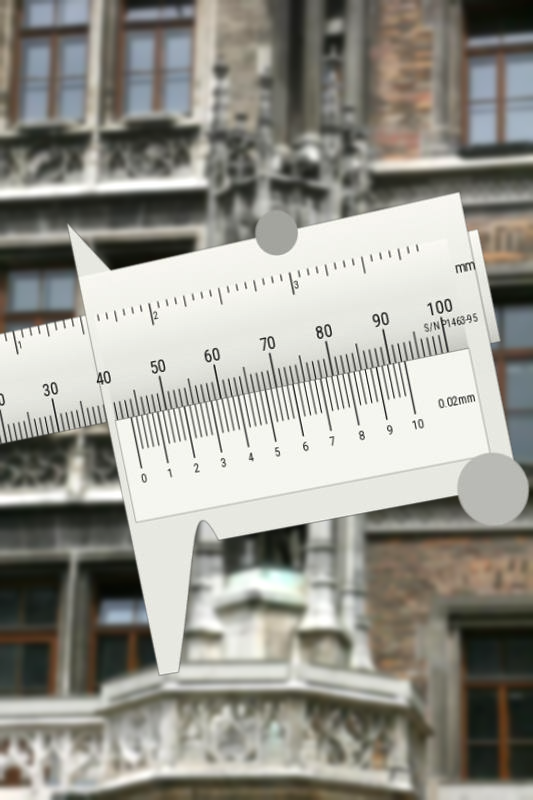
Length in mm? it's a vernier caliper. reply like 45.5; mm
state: 43.5; mm
